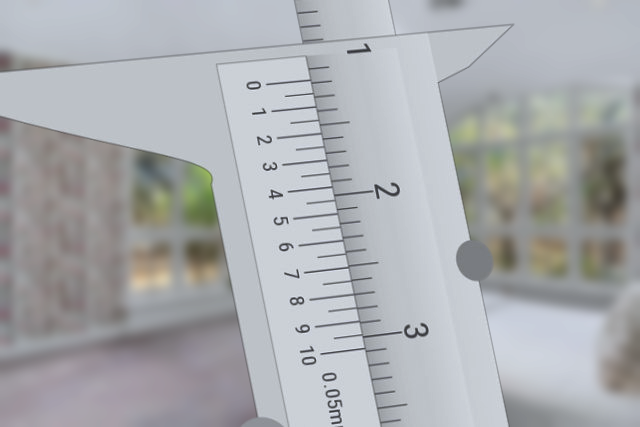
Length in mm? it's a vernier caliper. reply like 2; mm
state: 11.8; mm
